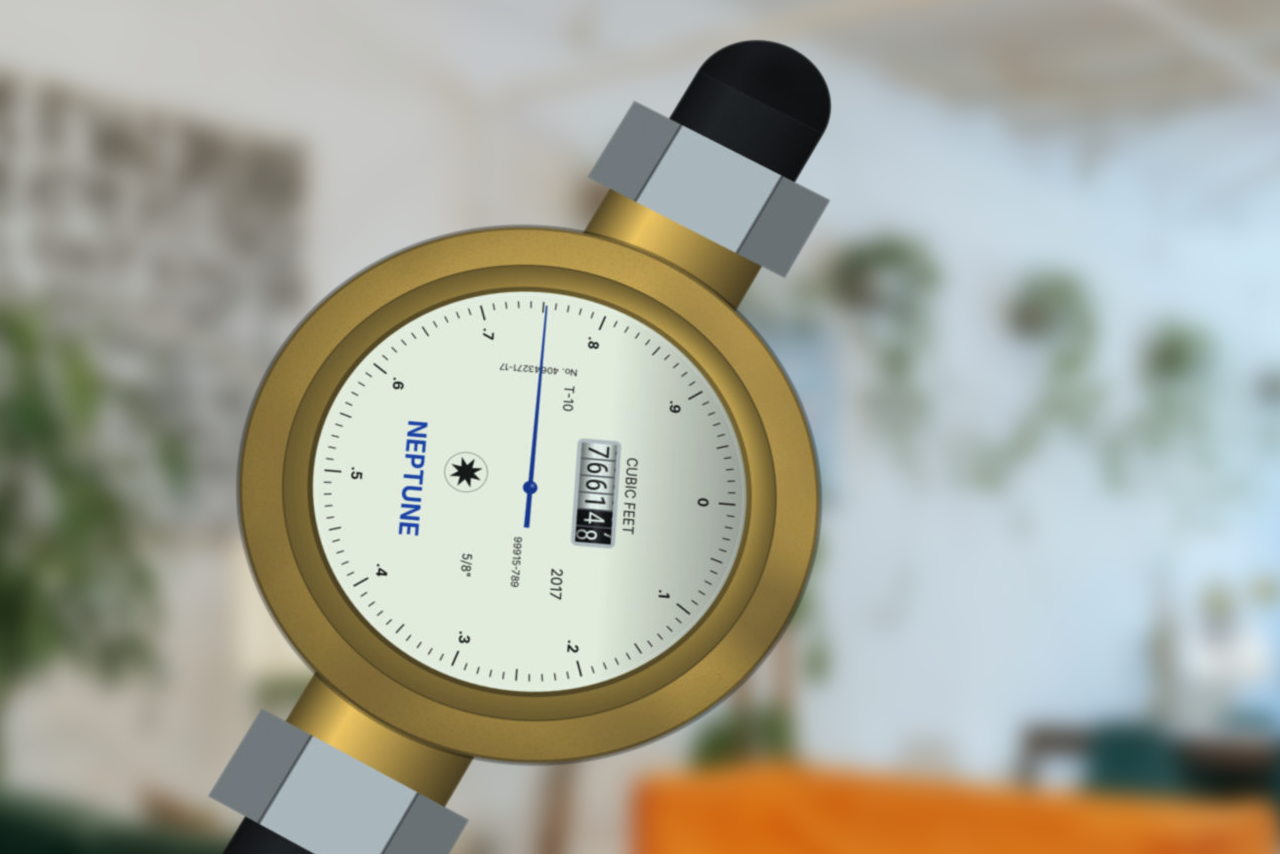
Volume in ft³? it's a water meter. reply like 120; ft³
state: 766147.75; ft³
